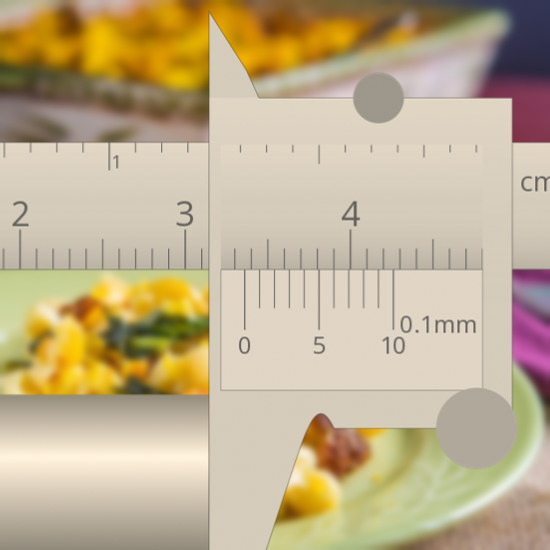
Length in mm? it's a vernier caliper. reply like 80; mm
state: 33.6; mm
